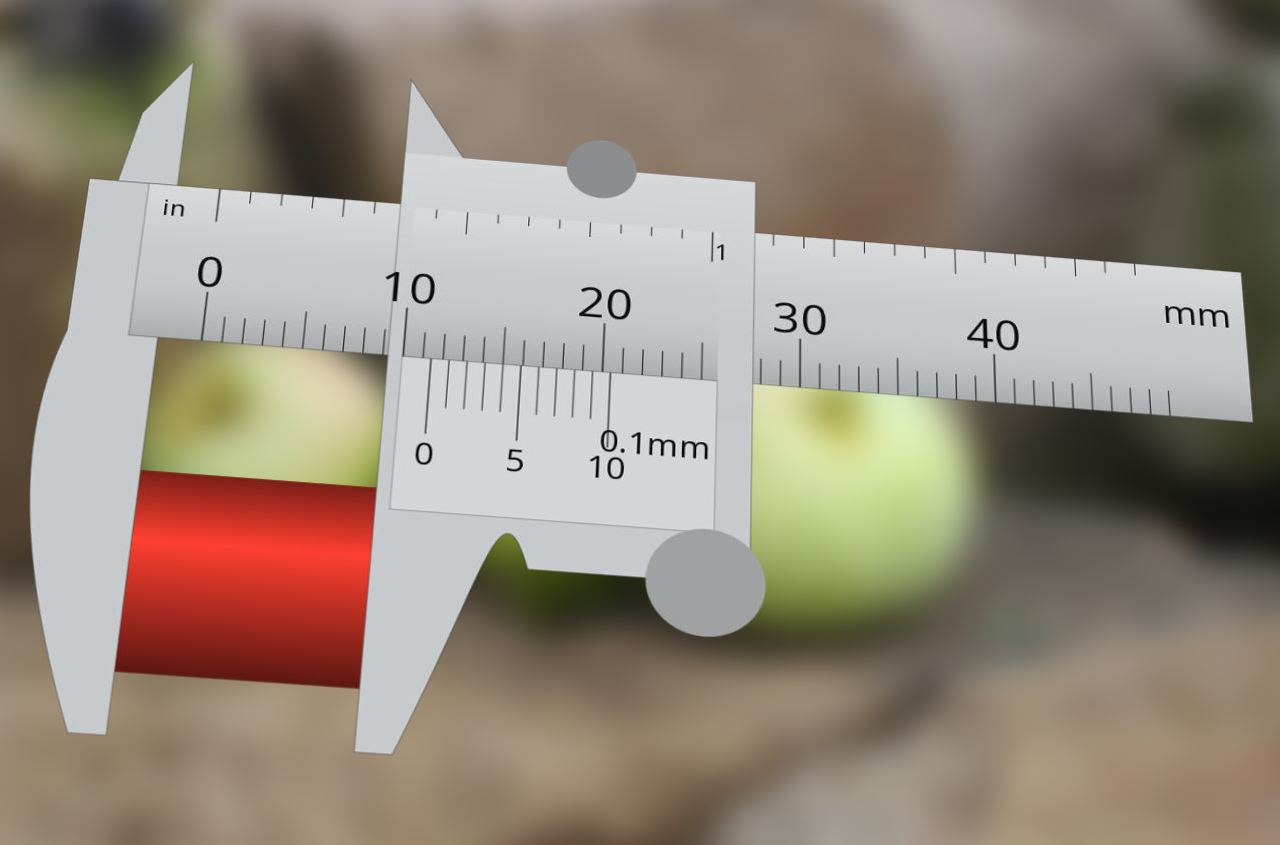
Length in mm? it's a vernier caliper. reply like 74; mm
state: 11.4; mm
